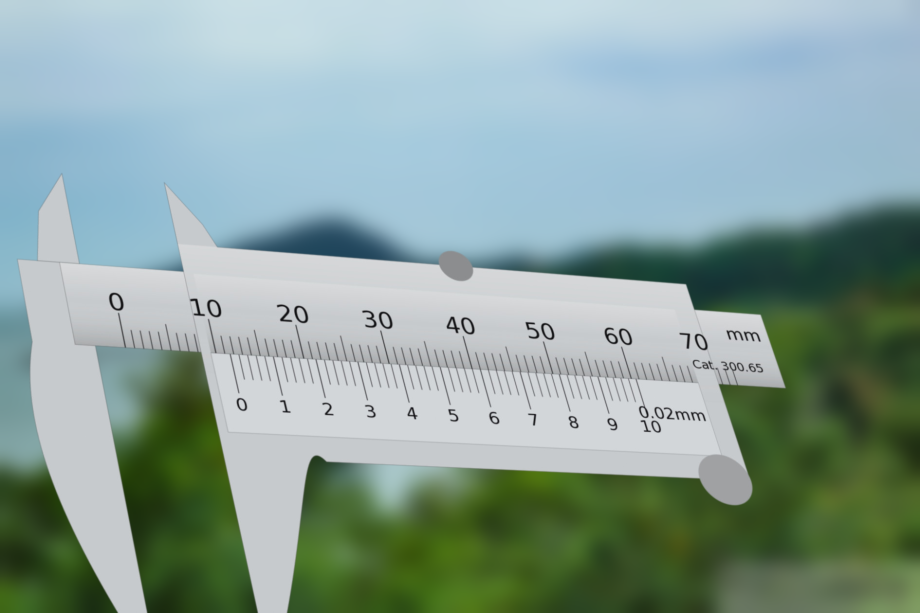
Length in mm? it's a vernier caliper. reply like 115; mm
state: 11.6; mm
